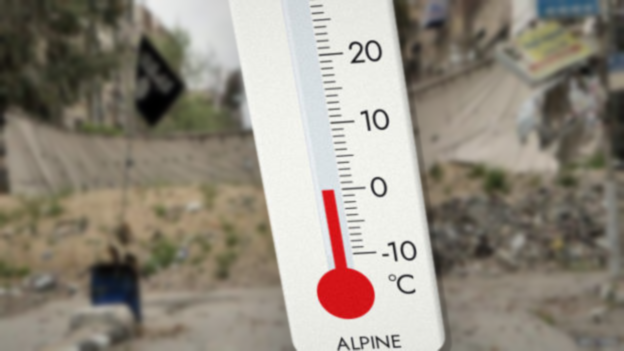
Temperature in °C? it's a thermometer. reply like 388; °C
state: 0; °C
